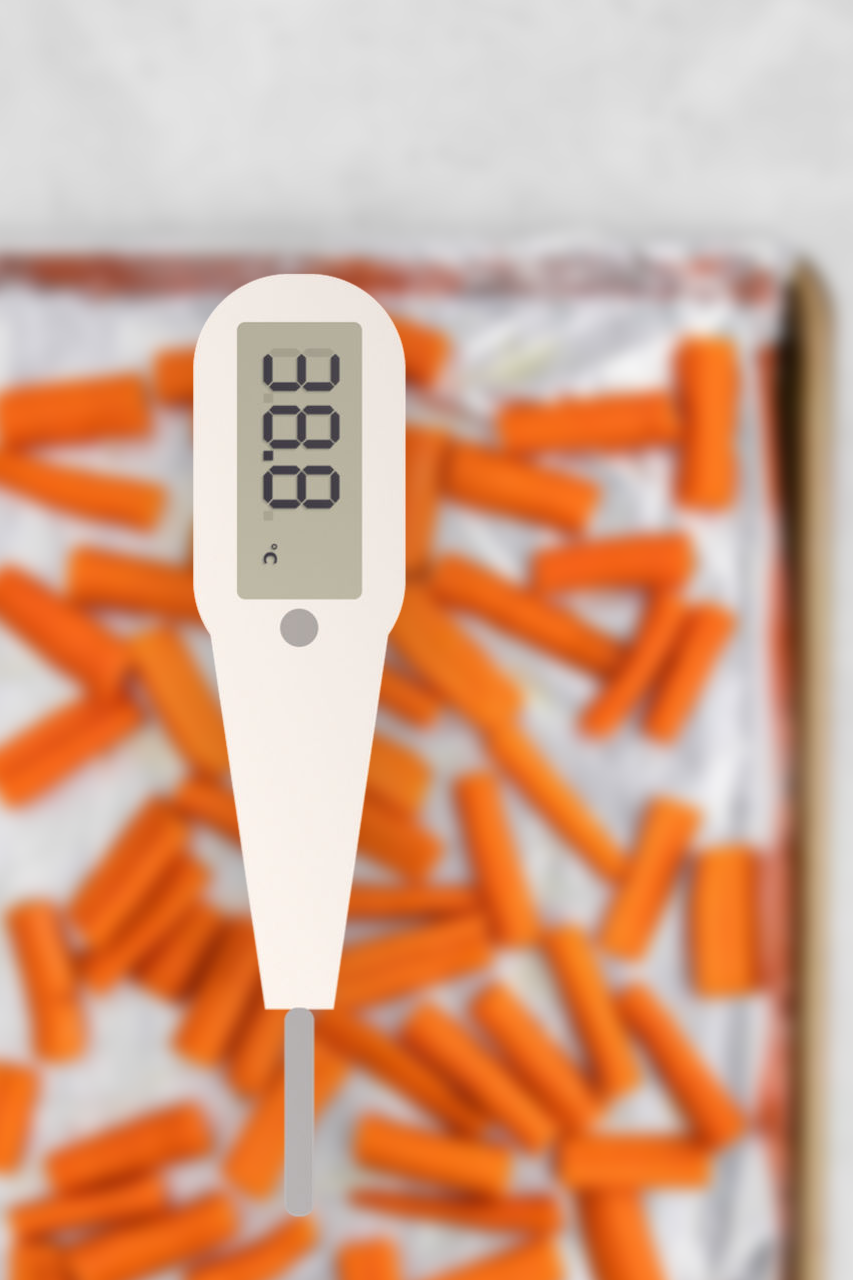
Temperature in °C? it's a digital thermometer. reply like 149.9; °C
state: 38.8; °C
